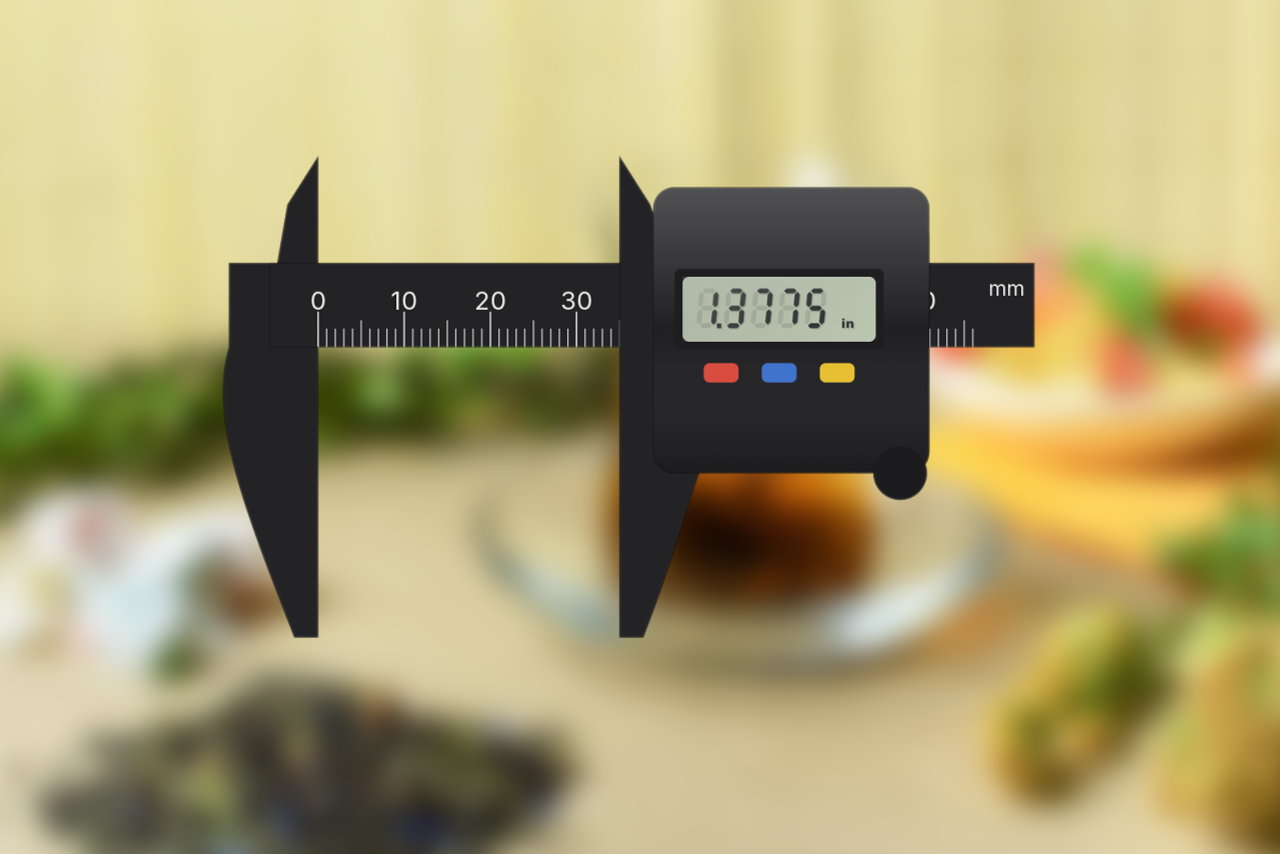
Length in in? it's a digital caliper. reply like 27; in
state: 1.3775; in
